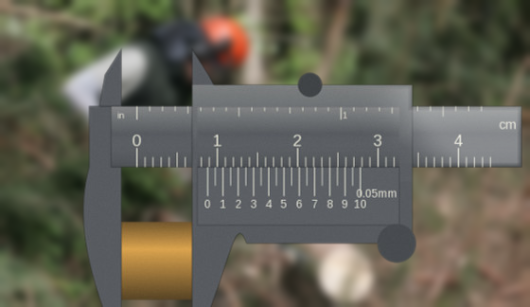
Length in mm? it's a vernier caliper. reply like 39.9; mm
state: 8.8; mm
